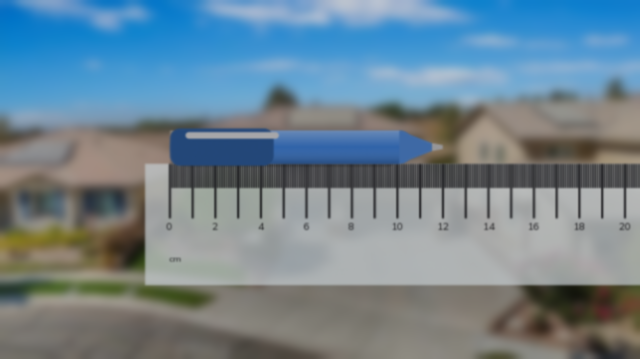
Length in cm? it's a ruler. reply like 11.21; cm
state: 12; cm
